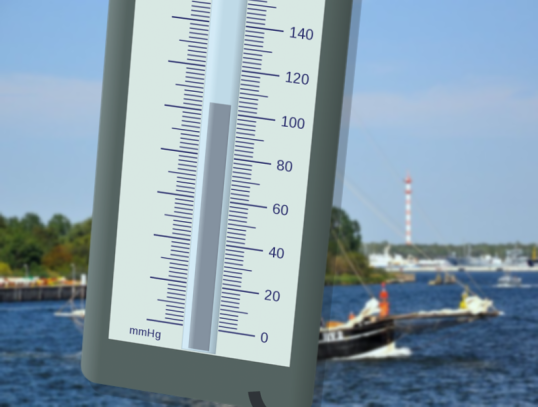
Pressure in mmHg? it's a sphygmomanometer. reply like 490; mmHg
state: 104; mmHg
